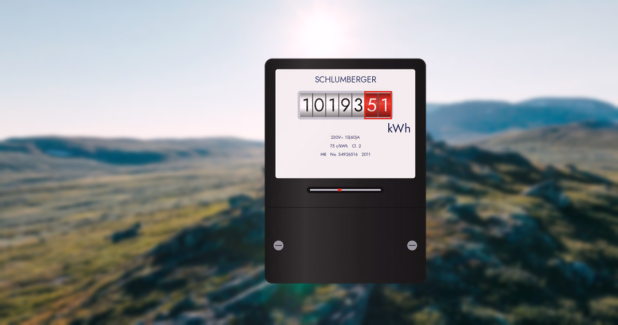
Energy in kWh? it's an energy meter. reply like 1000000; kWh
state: 10193.51; kWh
